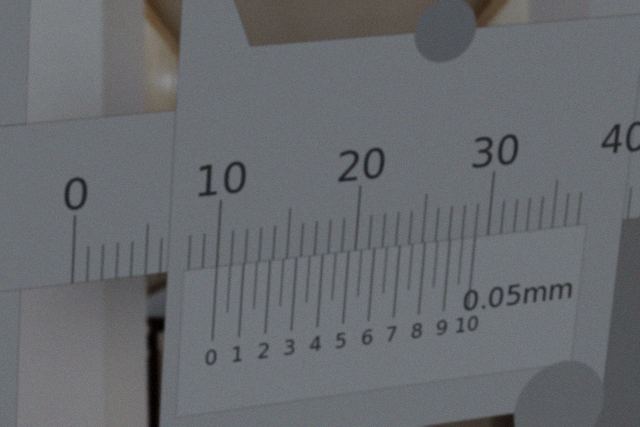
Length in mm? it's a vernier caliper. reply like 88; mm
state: 10.0; mm
